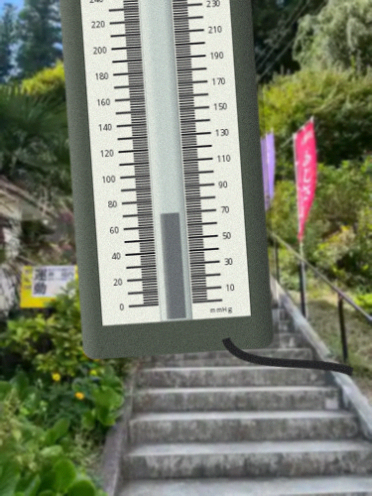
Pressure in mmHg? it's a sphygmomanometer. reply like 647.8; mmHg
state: 70; mmHg
